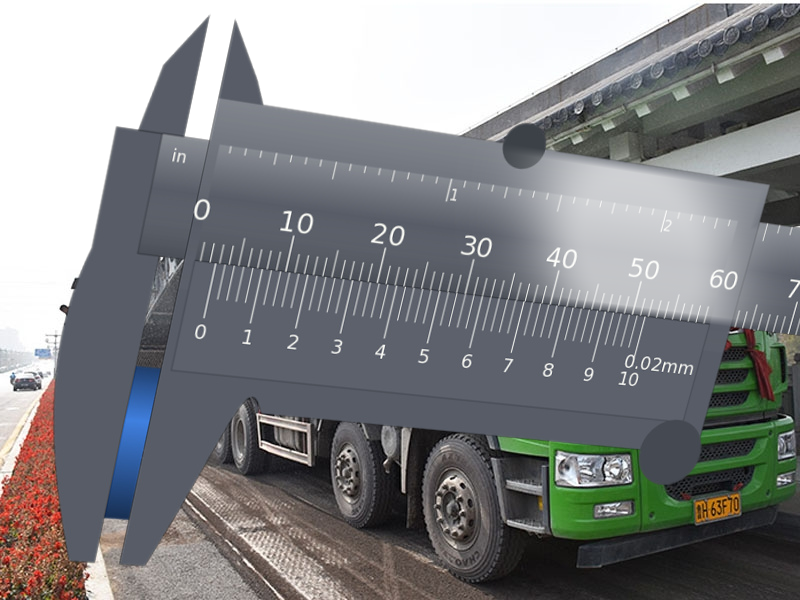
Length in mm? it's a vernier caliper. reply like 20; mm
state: 2.6; mm
